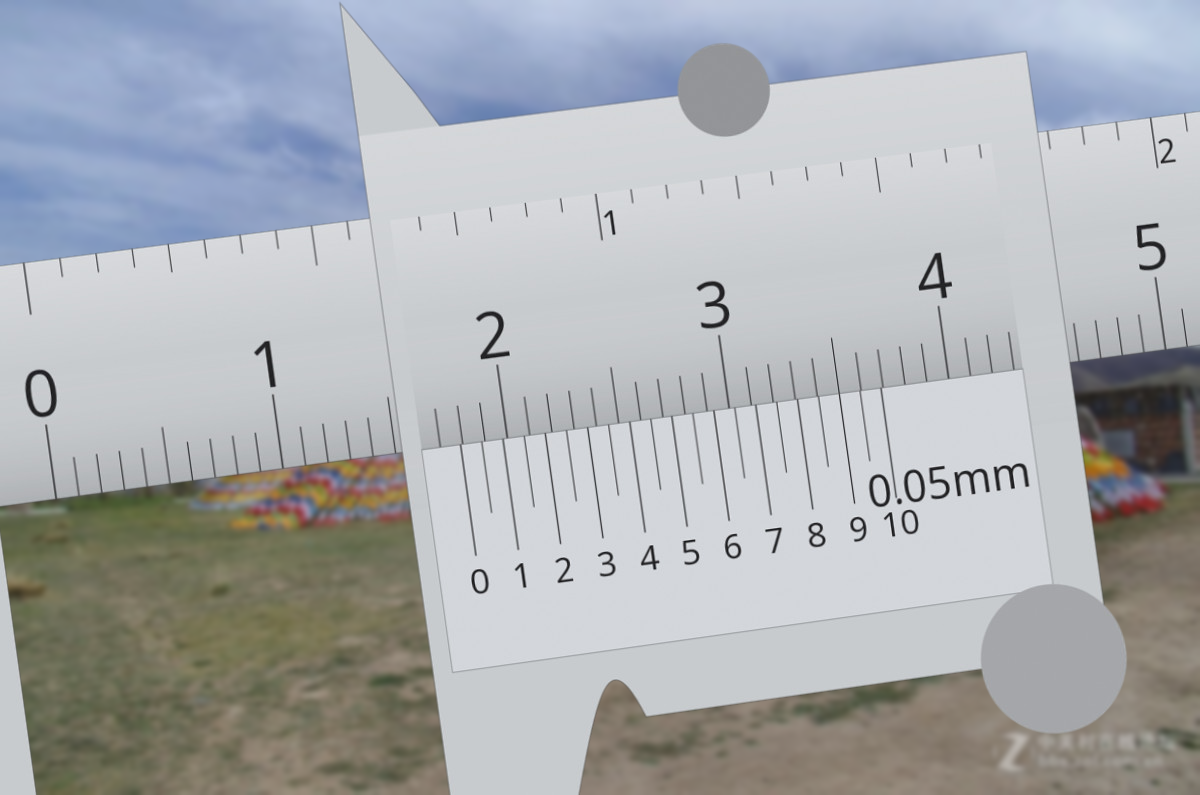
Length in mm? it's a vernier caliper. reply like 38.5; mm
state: 17.9; mm
